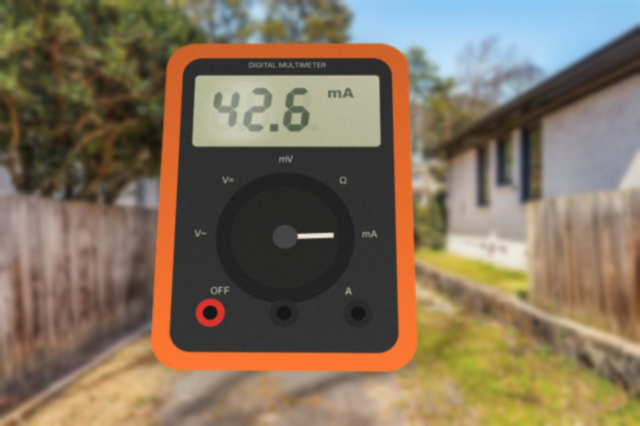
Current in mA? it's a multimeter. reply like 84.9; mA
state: 42.6; mA
